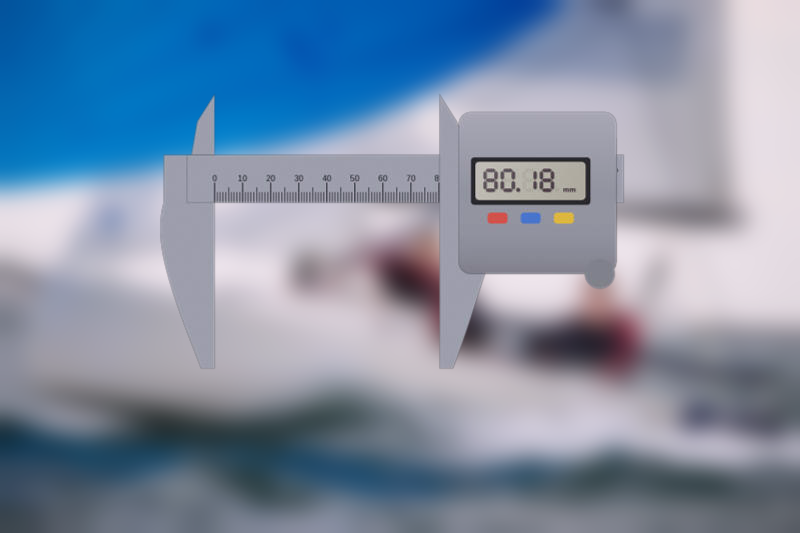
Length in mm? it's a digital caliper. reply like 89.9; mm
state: 80.18; mm
